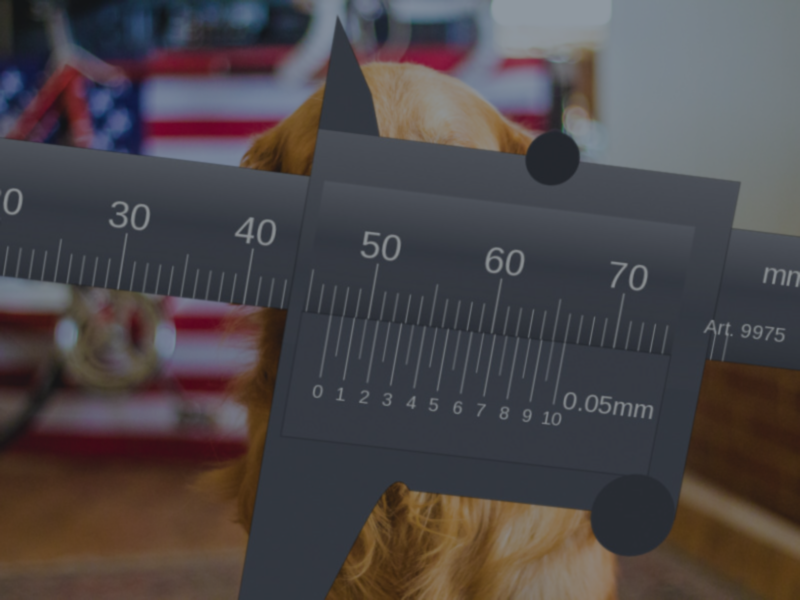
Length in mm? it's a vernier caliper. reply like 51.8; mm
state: 47.0; mm
